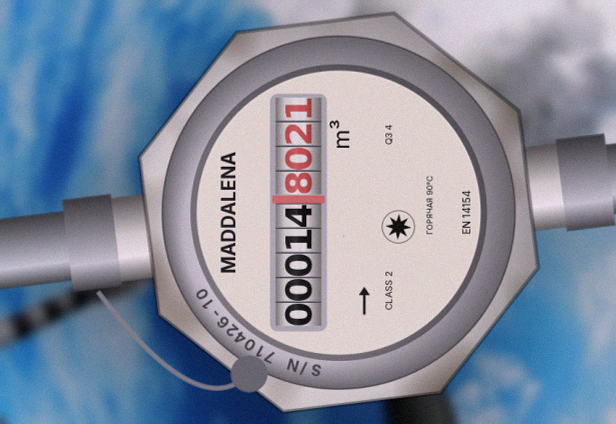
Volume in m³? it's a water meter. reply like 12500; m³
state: 14.8021; m³
